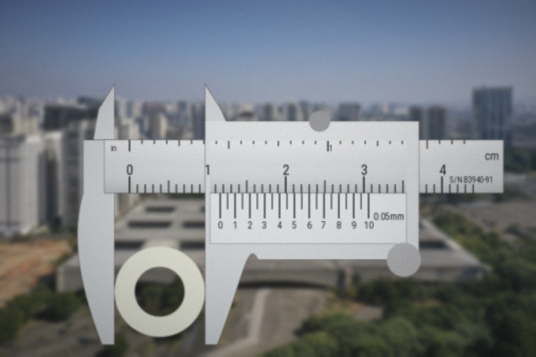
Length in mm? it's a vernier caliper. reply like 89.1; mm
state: 11.6; mm
